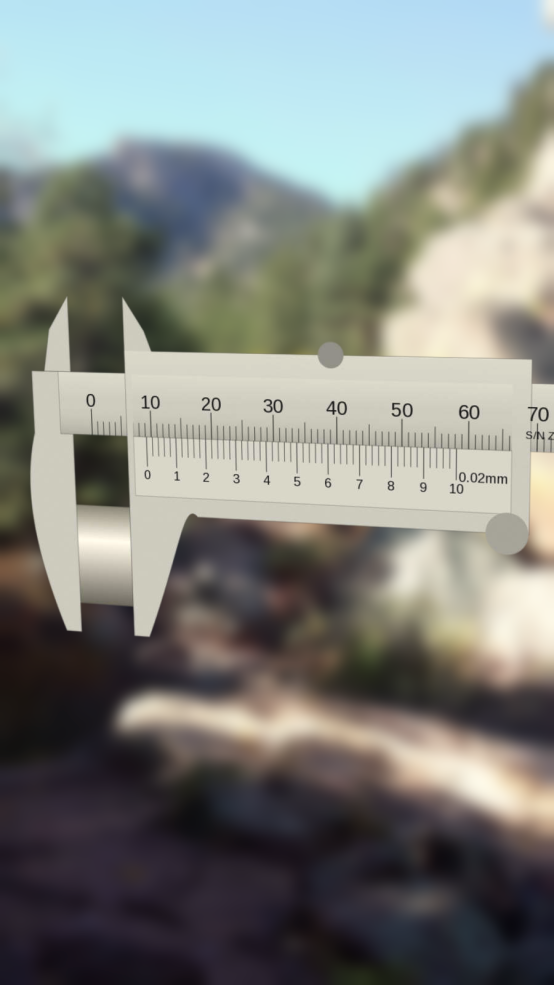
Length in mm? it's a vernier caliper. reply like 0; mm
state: 9.2; mm
